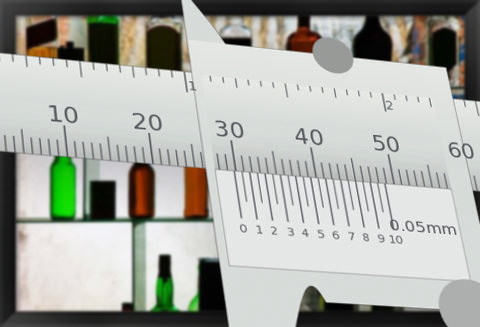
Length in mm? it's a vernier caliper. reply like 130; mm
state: 29.8; mm
